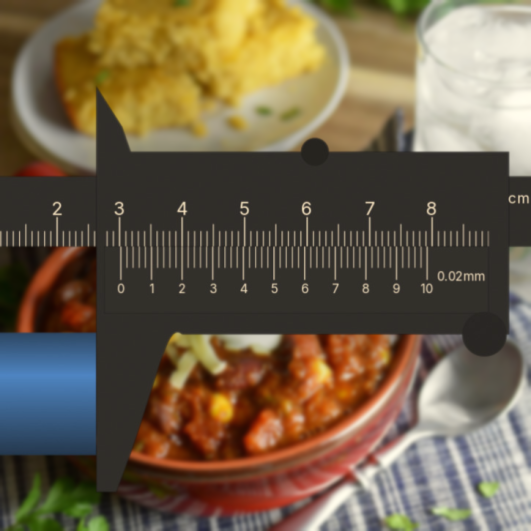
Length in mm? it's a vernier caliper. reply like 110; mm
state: 30.2; mm
